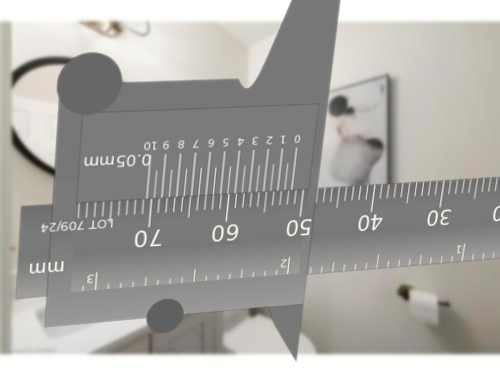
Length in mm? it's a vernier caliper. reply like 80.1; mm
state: 51.6; mm
